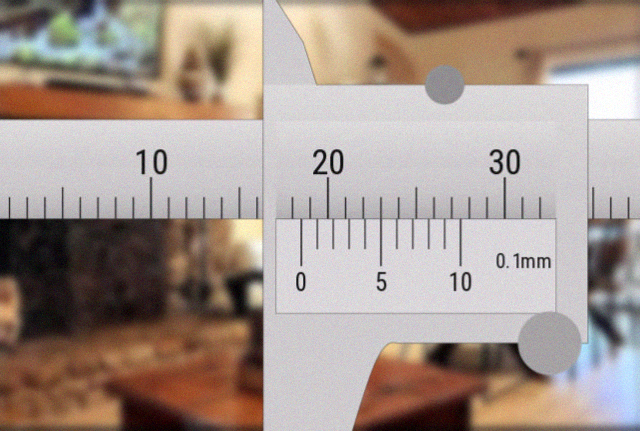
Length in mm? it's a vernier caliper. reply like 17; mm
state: 18.5; mm
